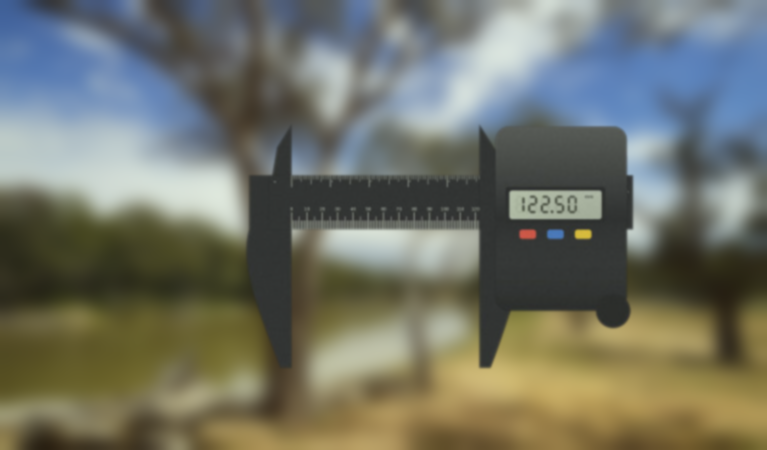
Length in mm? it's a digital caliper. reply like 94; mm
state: 122.50; mm
